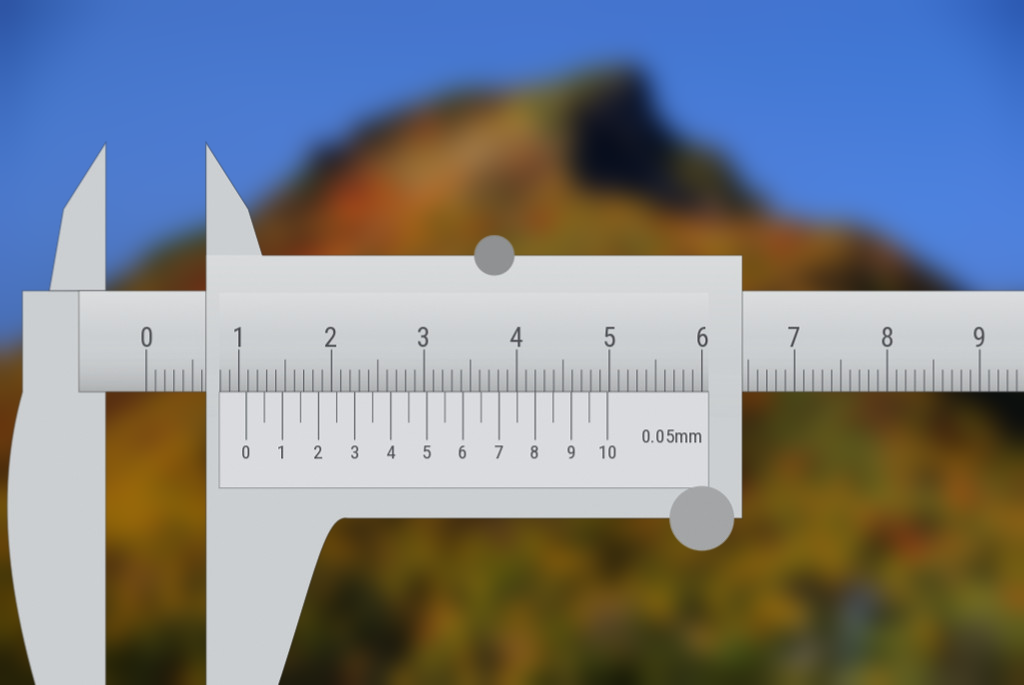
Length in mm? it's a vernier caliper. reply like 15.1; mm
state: 10.8; mm
